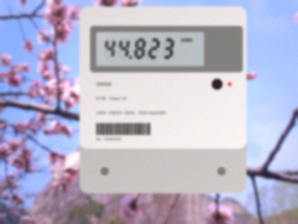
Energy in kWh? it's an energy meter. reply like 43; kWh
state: 44.823; kWh
